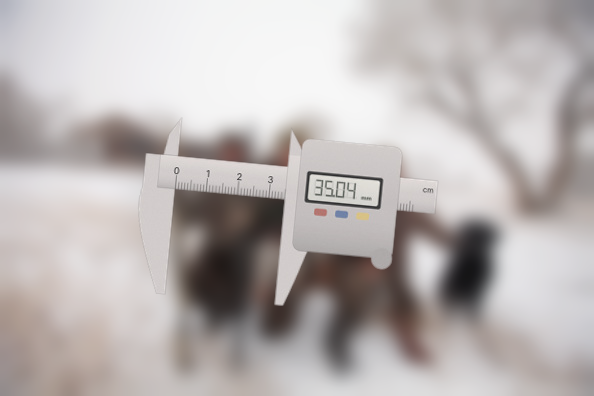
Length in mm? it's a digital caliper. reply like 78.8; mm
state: 35.04; mm
